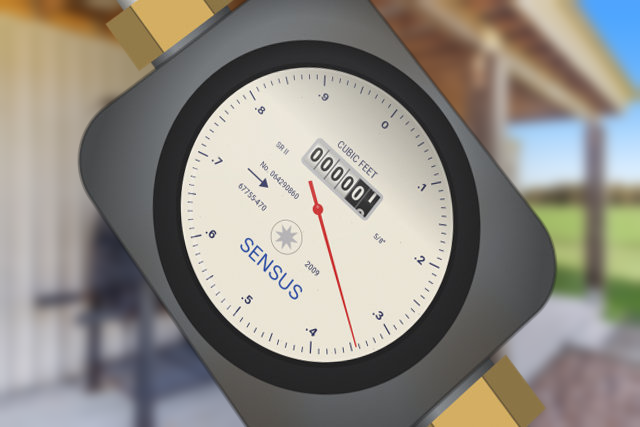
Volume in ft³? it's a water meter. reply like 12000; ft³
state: 1.34; ft³
